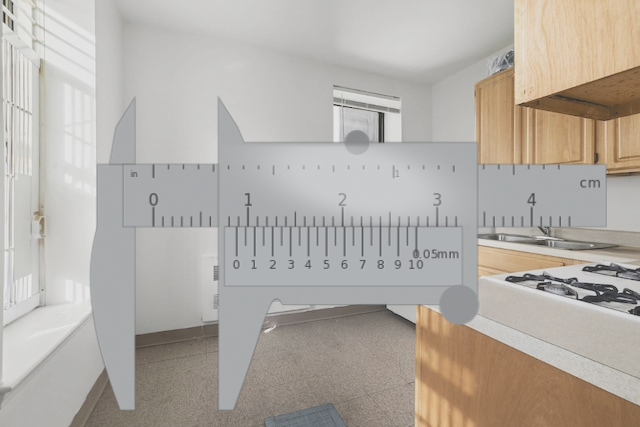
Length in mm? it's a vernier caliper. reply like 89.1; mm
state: 8.8; mm
